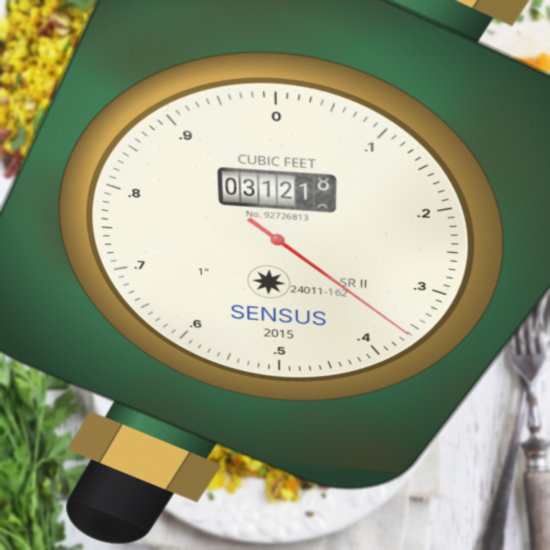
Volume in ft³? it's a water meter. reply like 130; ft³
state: 31218.36; ft³
